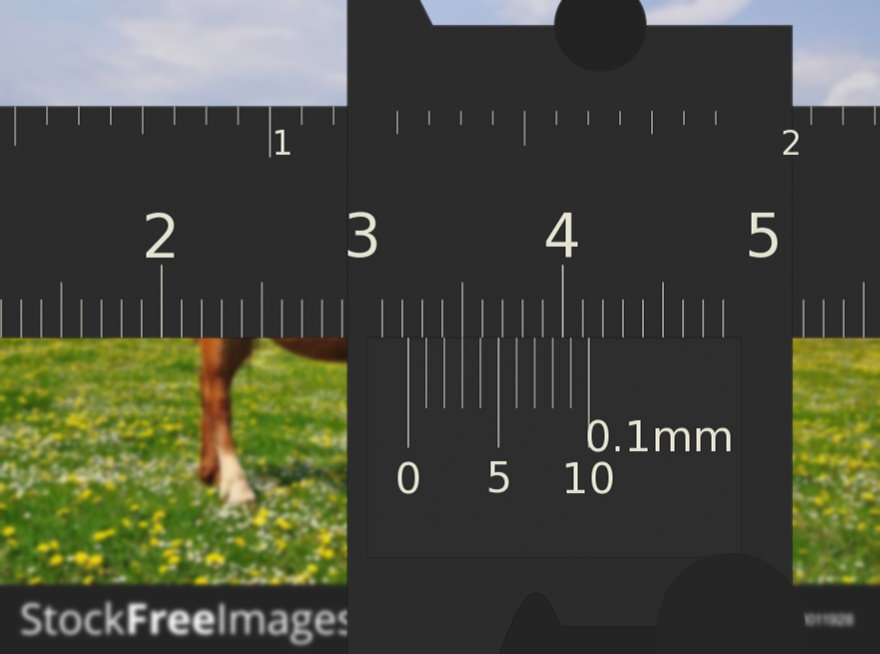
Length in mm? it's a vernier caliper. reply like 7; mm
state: 32.3; mm
